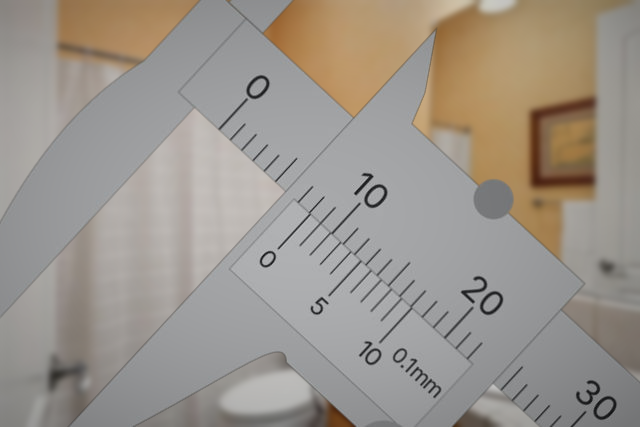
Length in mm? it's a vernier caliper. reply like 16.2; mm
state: 8.1; mm
